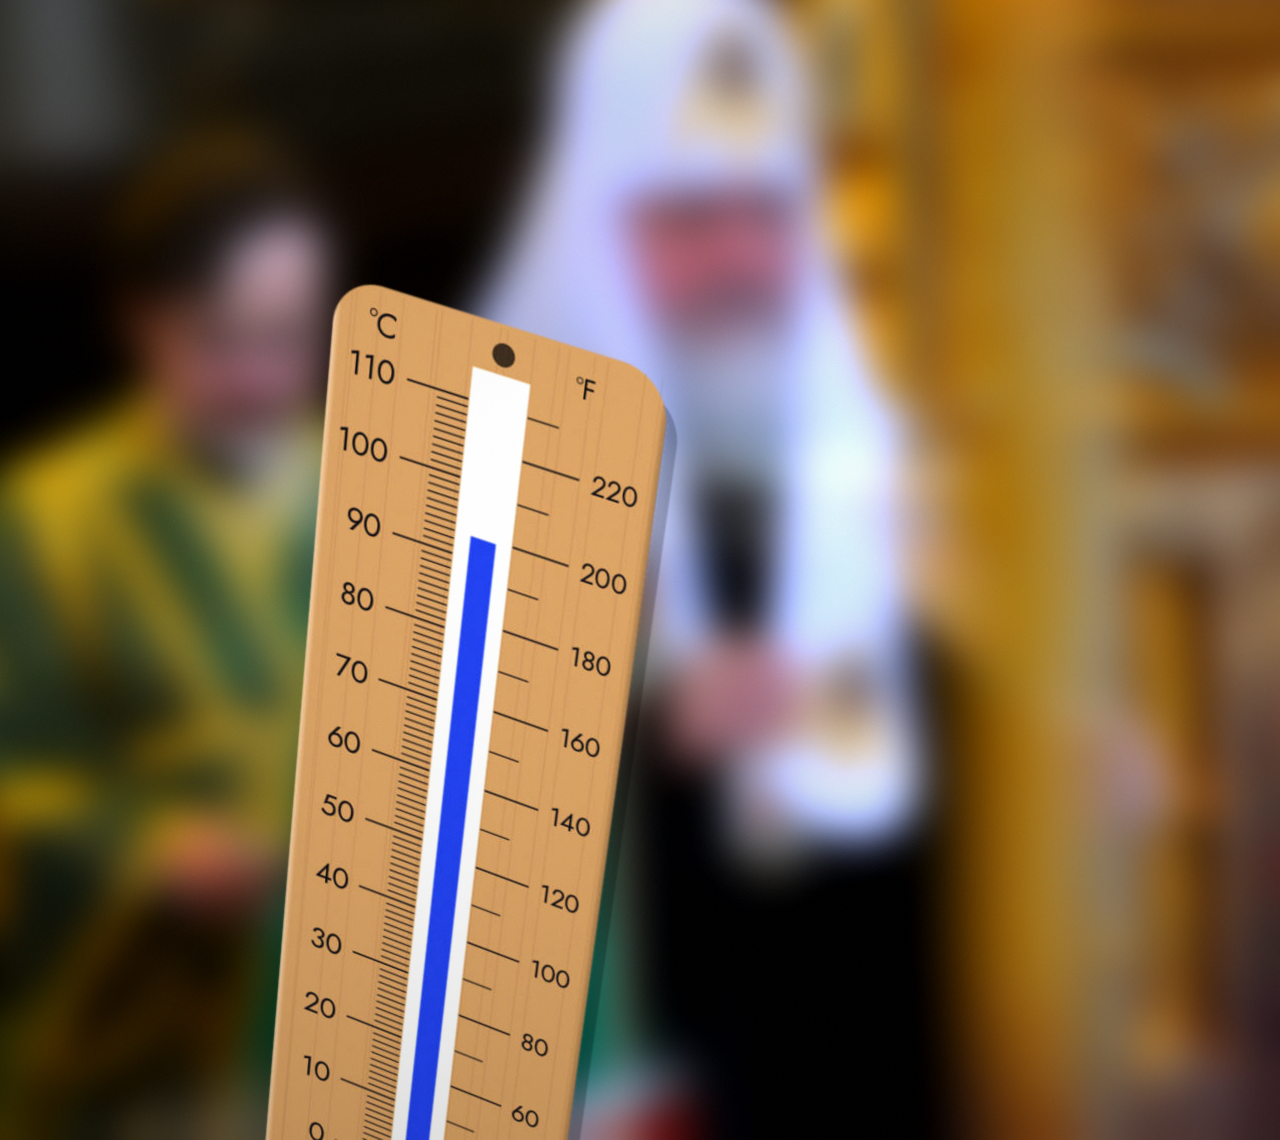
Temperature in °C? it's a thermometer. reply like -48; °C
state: 93; °C
